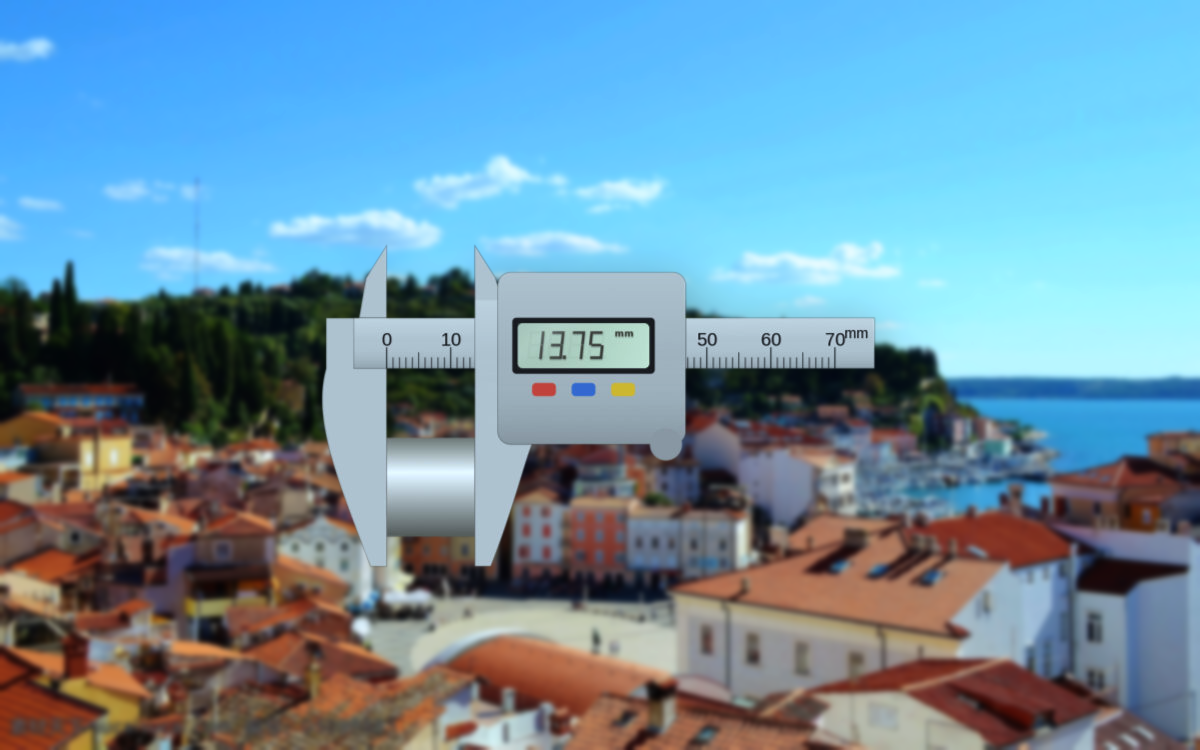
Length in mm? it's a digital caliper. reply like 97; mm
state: 13.75; mm
